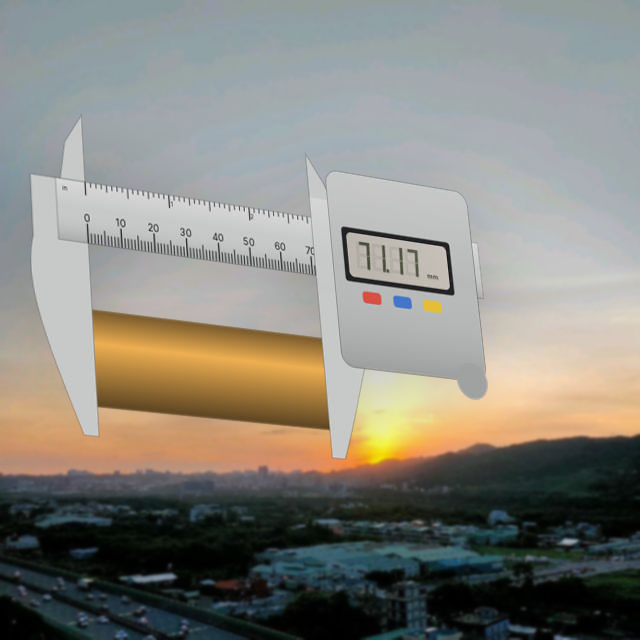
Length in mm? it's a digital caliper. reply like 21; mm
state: 71.17; mm
